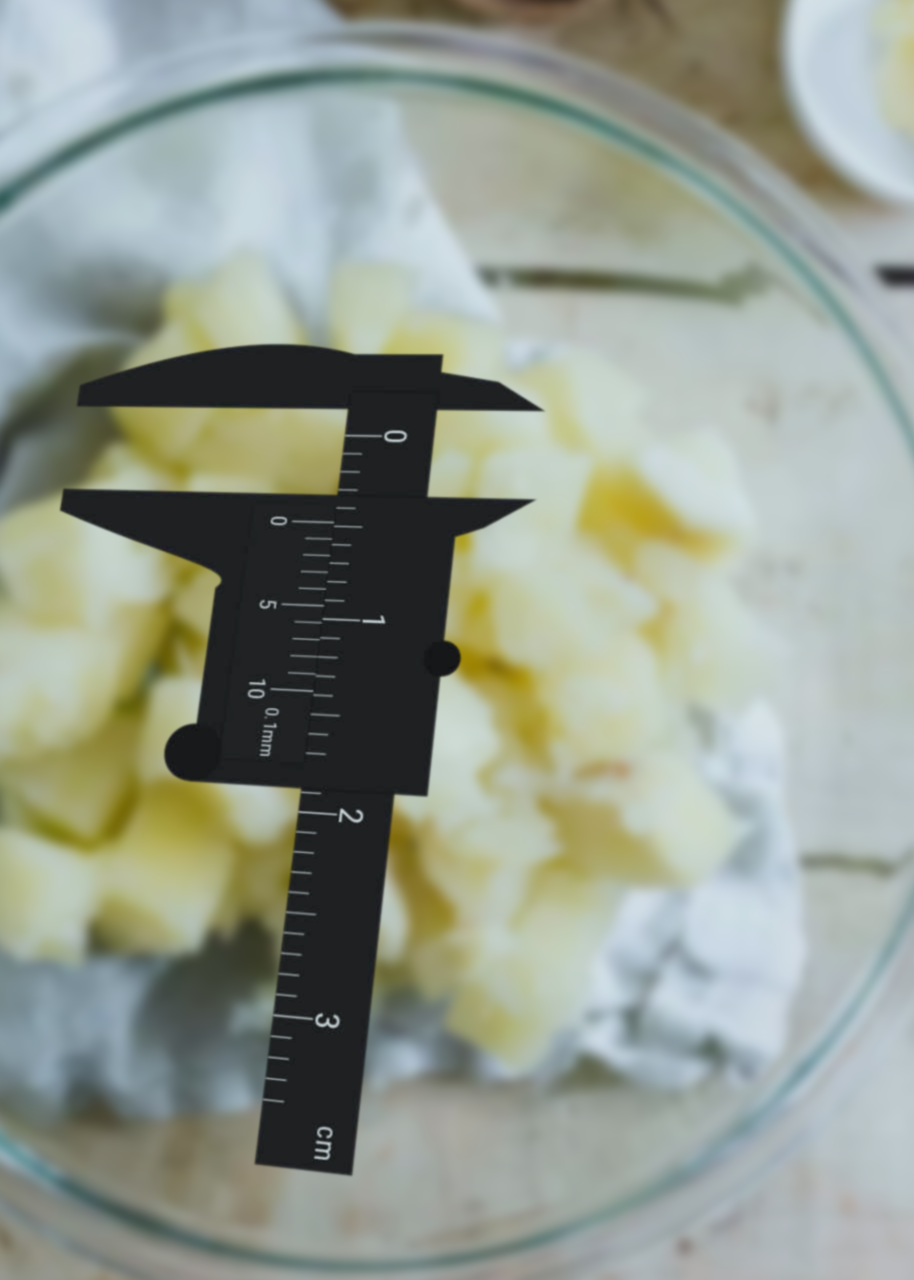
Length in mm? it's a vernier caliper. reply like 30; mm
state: 4.8; mm
